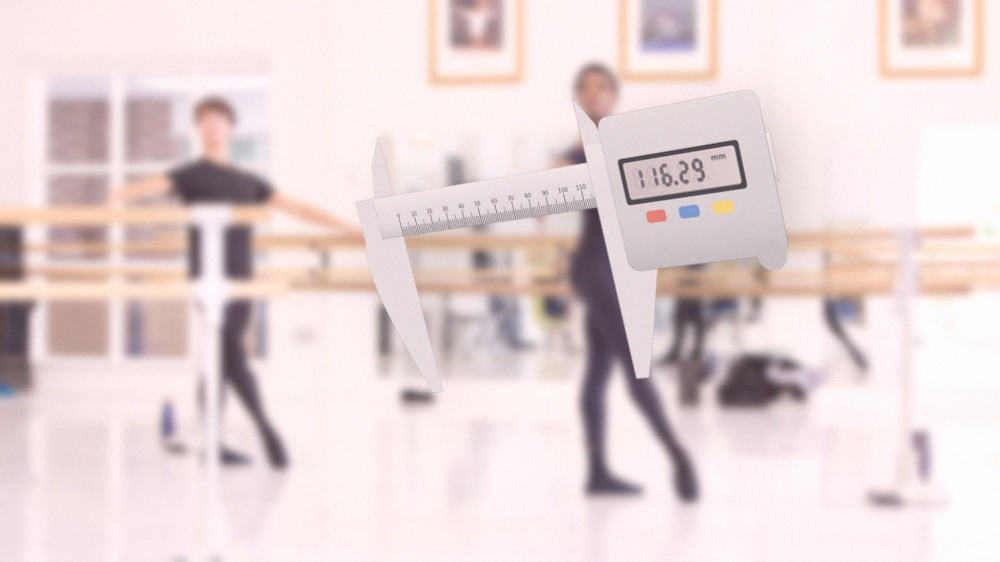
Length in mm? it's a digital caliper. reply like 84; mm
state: 116.29; mm
